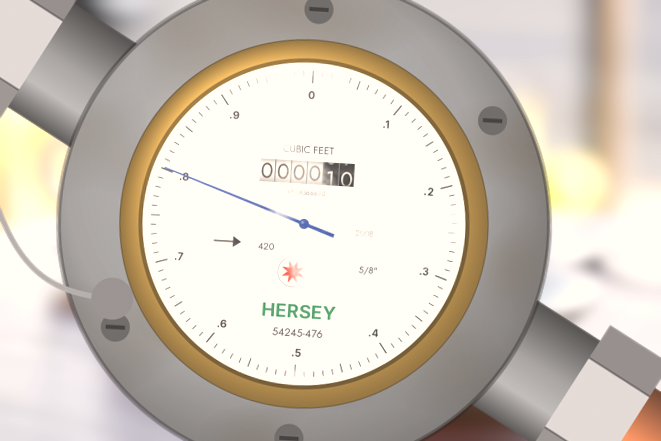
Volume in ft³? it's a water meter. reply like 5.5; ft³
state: 9.80; ft³
